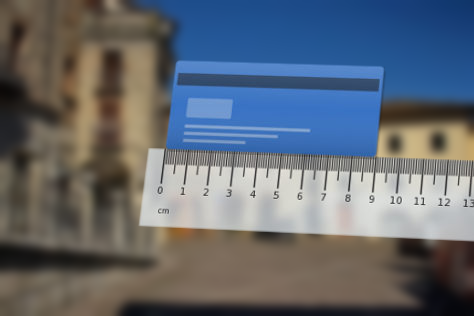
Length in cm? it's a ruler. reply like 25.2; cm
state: 9; cm
